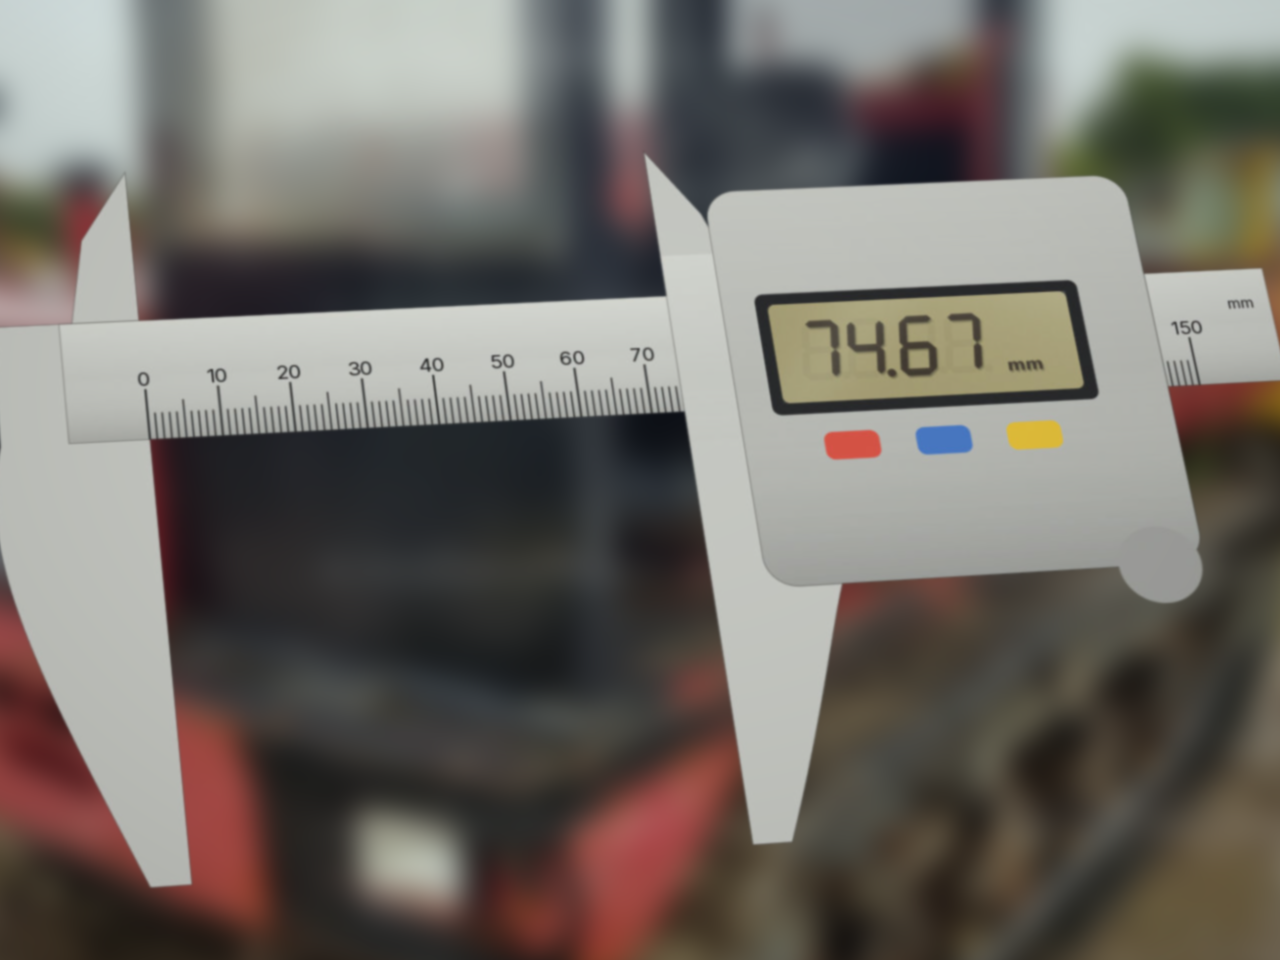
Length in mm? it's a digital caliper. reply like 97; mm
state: 74.67; mm
